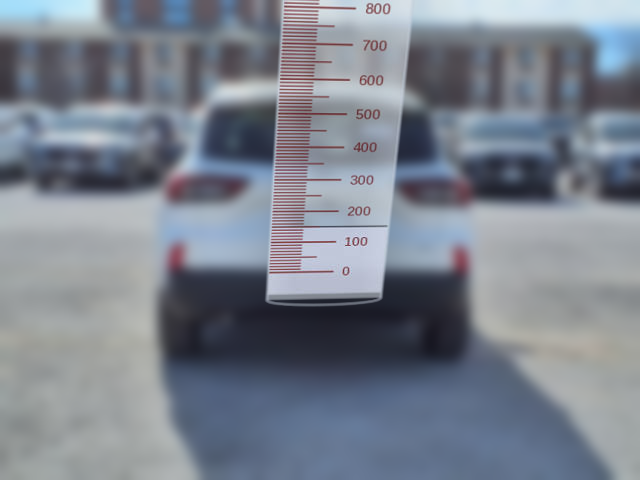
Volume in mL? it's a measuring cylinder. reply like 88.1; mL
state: 150; mL
